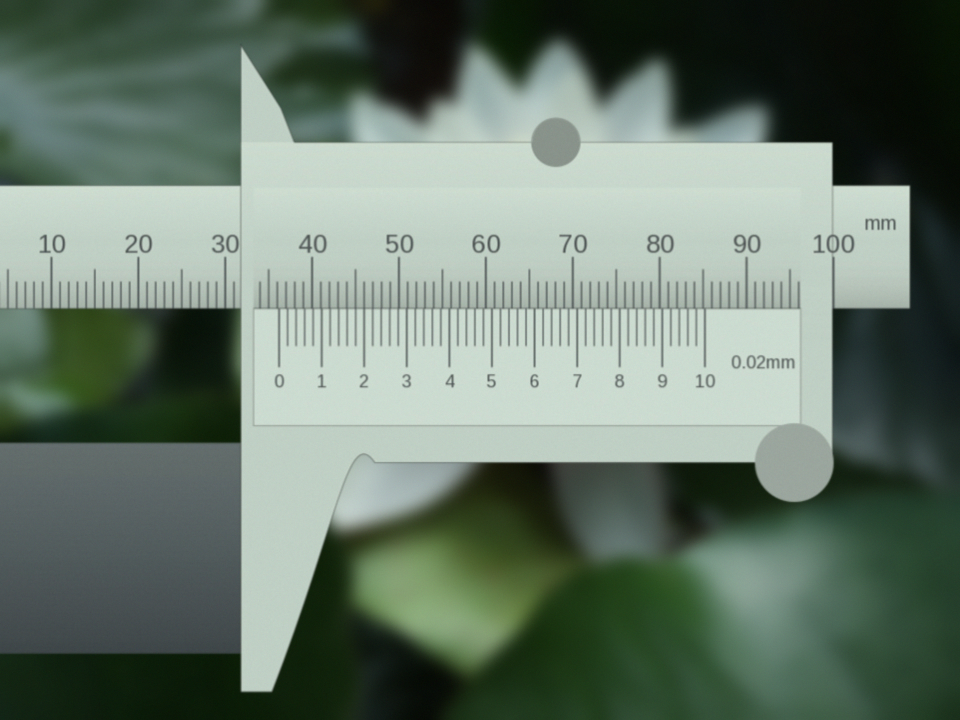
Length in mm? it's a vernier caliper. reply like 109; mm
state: 36.2; mm
